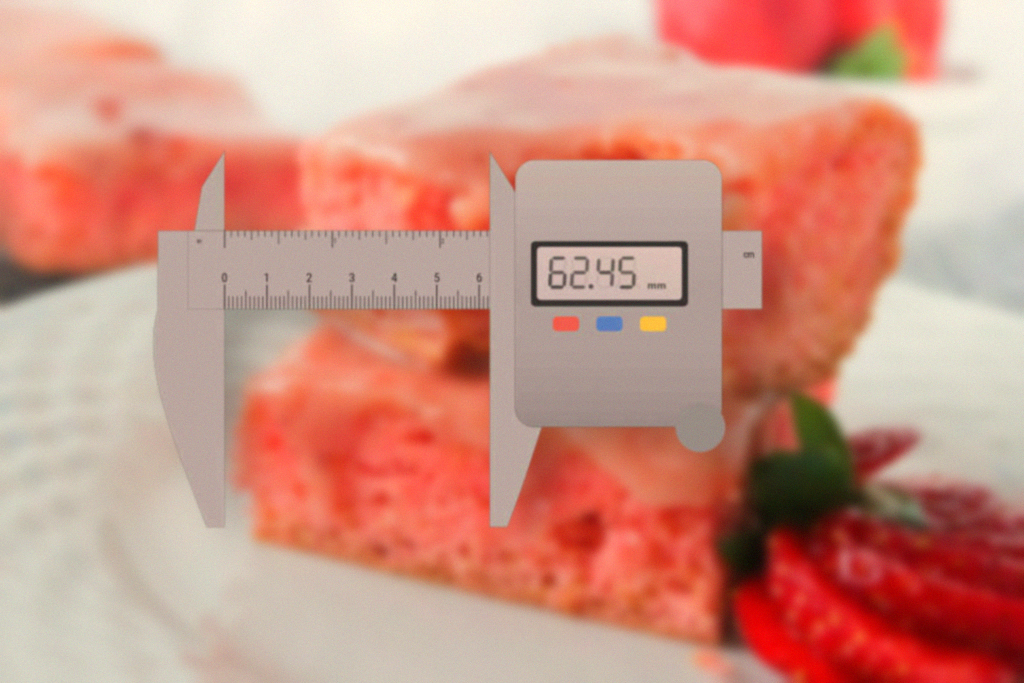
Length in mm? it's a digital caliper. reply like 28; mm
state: 62.45; mm
